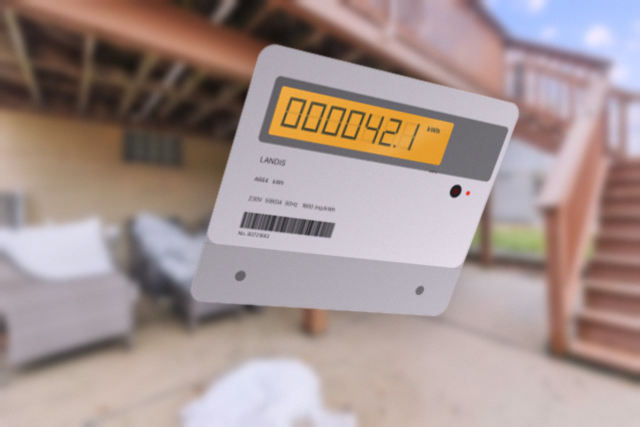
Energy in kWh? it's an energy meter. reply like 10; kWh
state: 42.1; kWh
